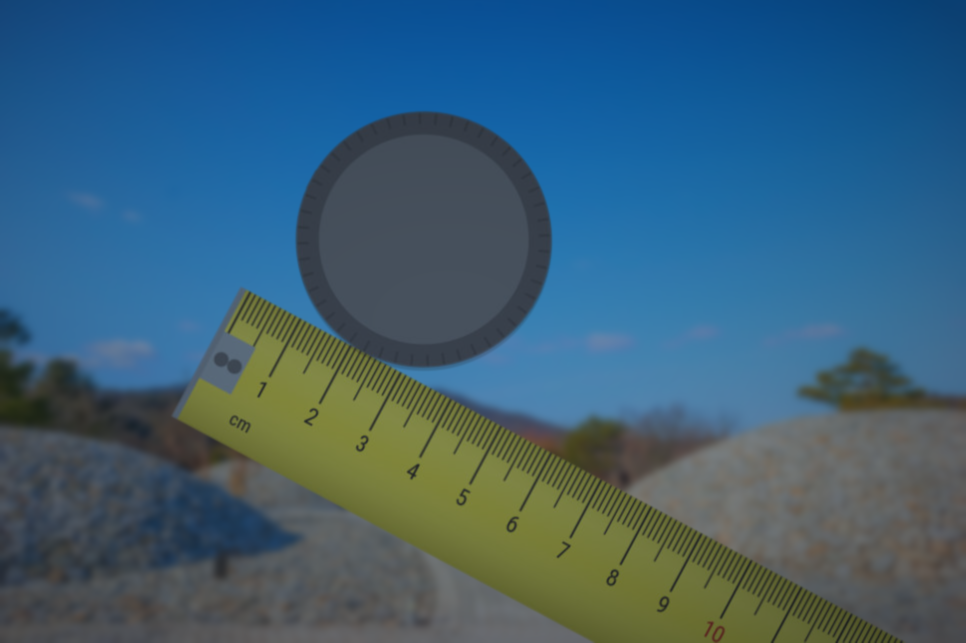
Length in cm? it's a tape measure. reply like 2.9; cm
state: 4.5; cm
